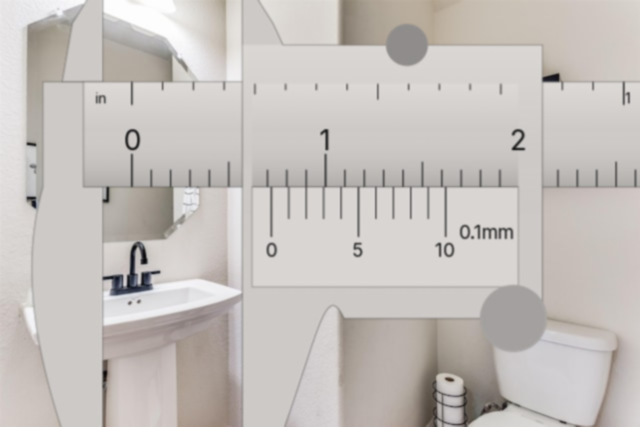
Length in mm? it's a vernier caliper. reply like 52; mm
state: 7.2; mm
